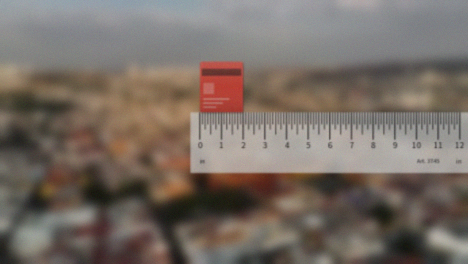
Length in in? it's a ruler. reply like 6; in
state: 2; in
